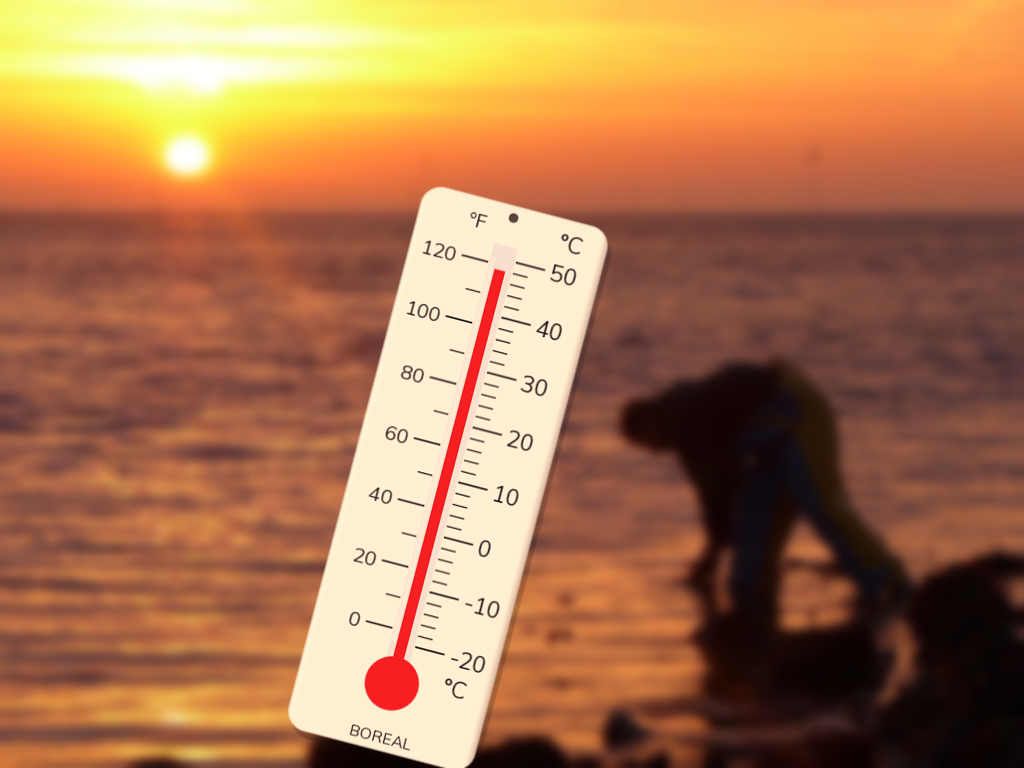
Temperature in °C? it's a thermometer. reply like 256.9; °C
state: 48; °C
